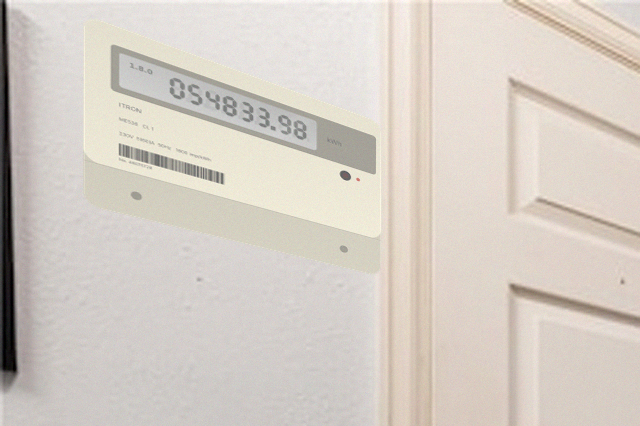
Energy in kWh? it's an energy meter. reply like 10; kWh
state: 54833.98; kWh
